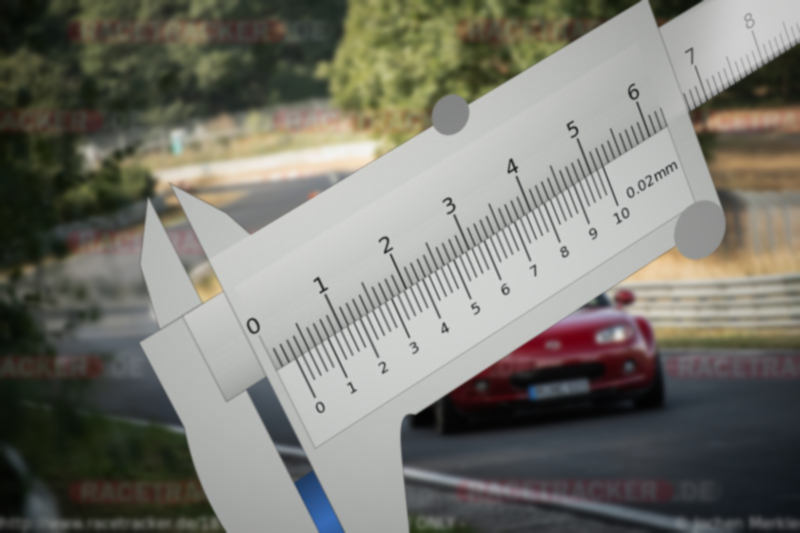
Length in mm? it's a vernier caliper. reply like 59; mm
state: 3.0; mm
